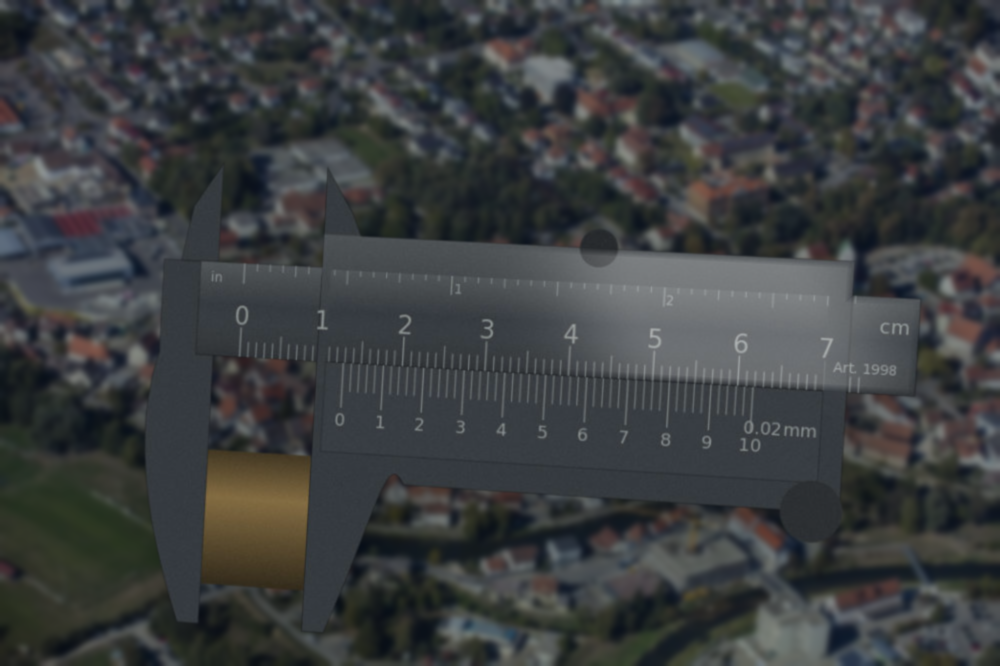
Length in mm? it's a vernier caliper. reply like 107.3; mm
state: 12.8; mm
